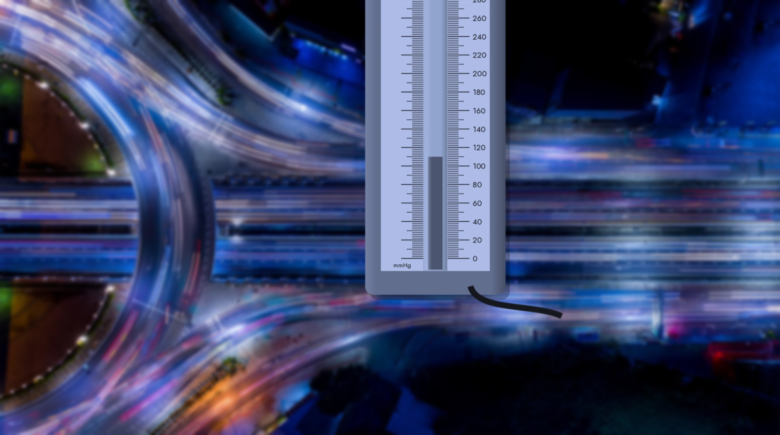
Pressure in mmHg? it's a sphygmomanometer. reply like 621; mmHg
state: 110; mmHg
